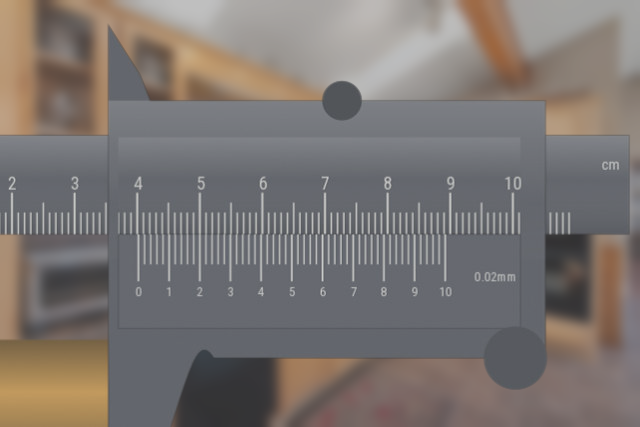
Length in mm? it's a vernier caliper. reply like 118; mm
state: 40.2; mm
